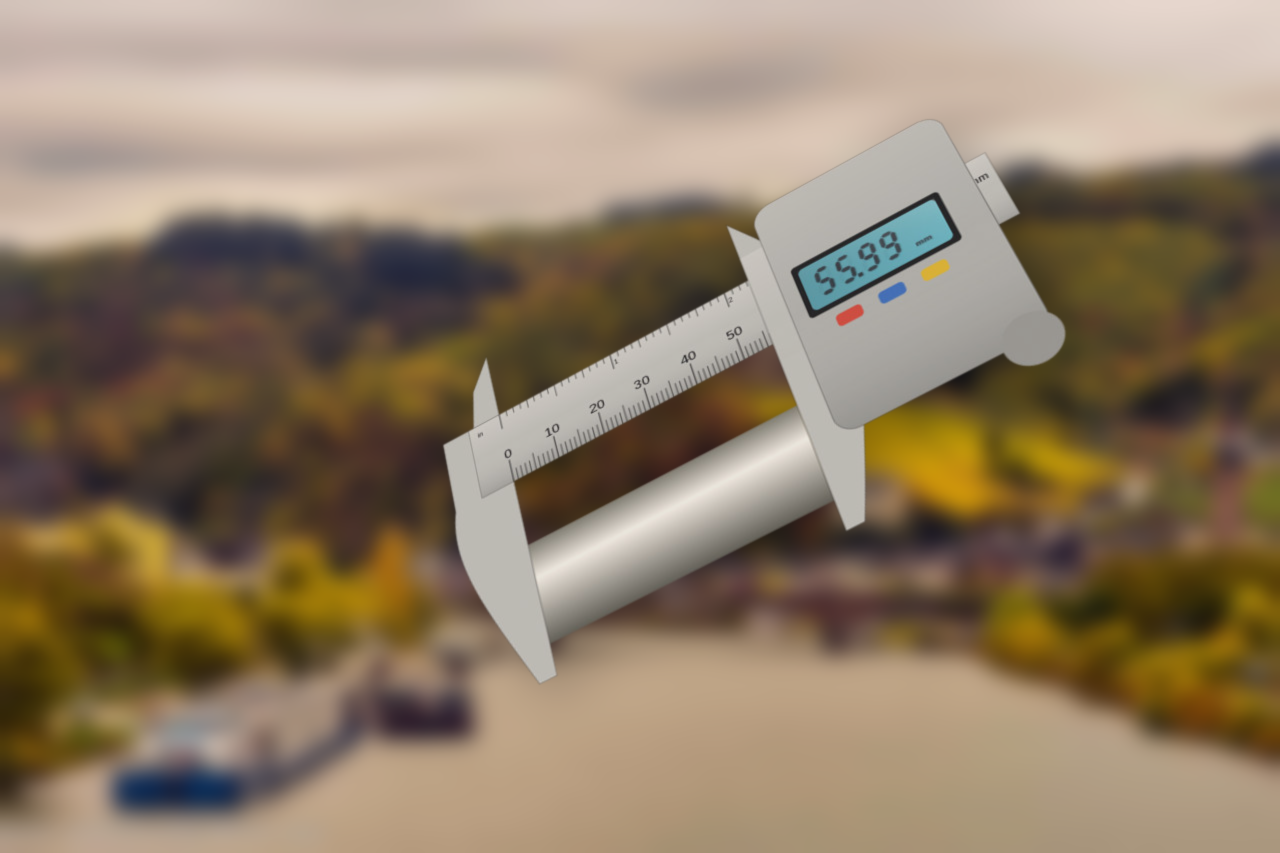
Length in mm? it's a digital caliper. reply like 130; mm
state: 55.99; mm
